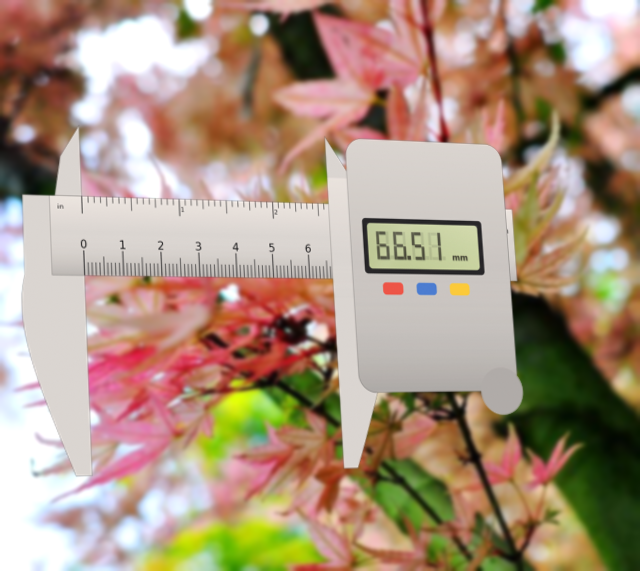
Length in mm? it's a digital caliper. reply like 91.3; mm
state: 66.51; mm
